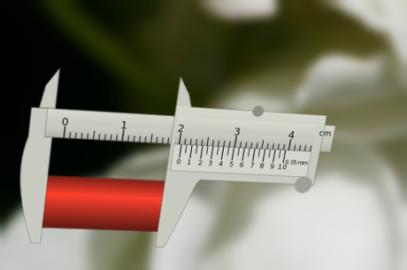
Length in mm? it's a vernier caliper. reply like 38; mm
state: 20.4; mm
